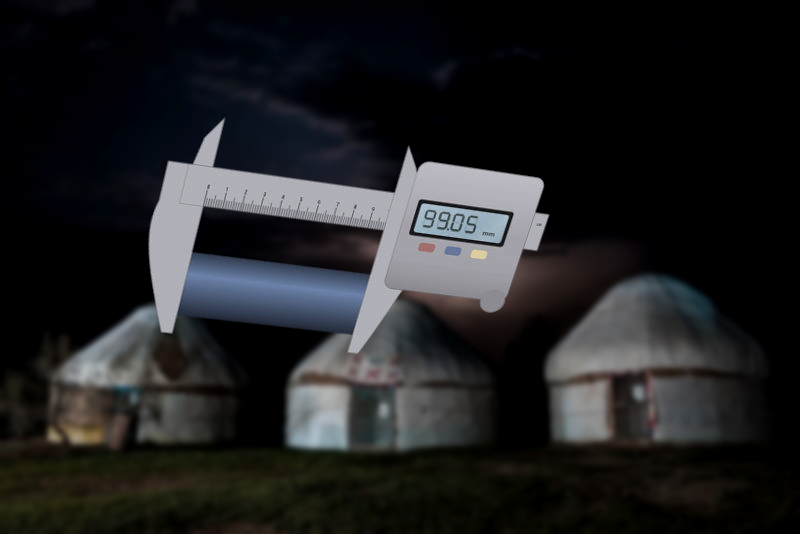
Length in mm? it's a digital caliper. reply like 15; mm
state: 99.05; mm
